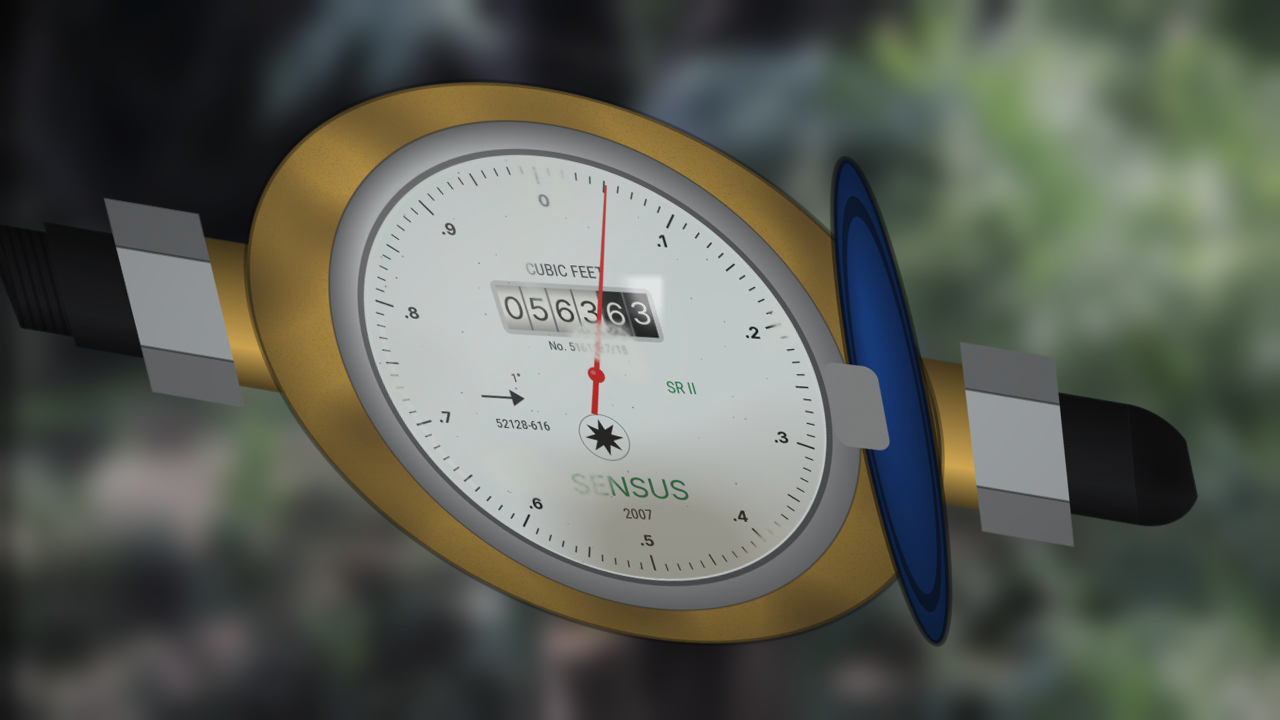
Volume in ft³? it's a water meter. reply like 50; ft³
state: 56363.05; ft³
